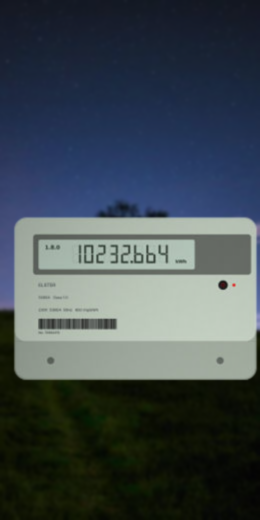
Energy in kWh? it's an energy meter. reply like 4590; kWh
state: 10232.664; kWh
